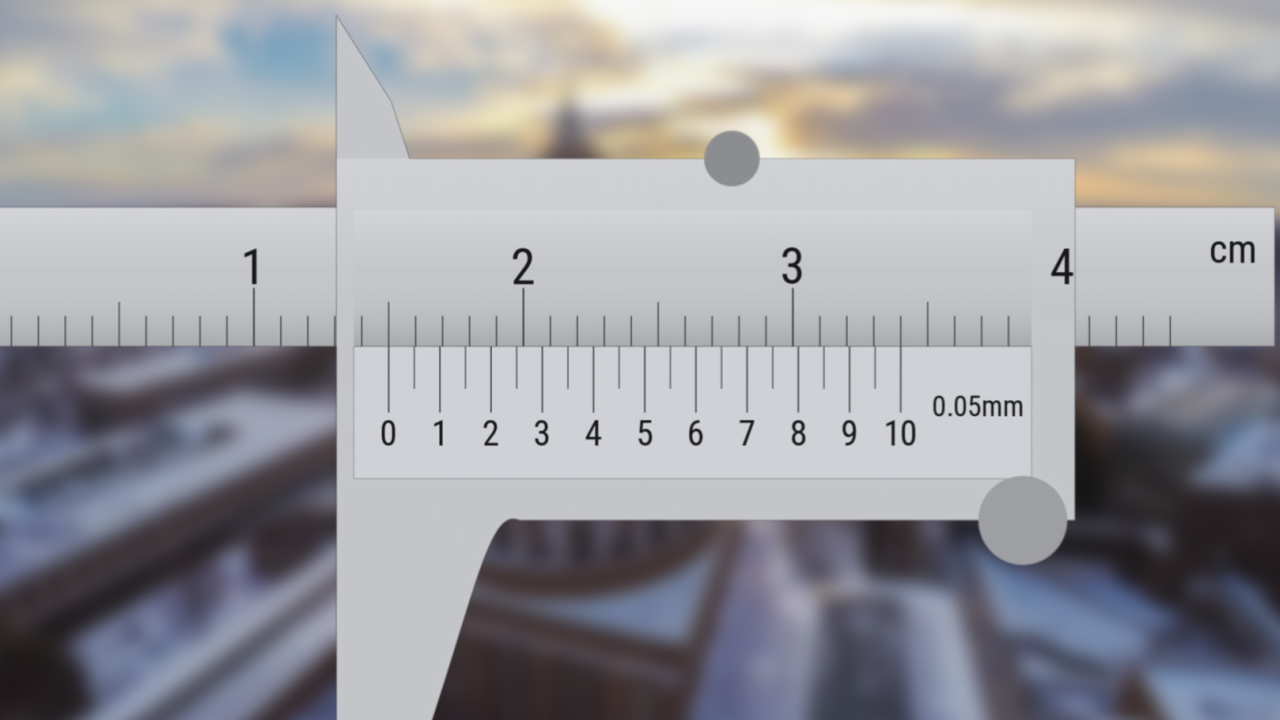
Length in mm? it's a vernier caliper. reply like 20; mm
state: 15.00; mm
